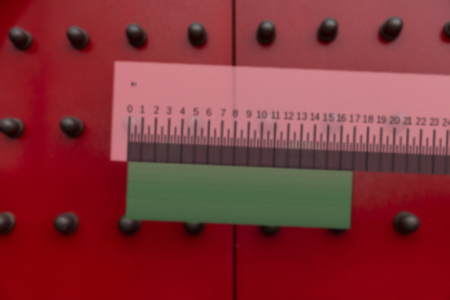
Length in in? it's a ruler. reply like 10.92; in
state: 17; in
